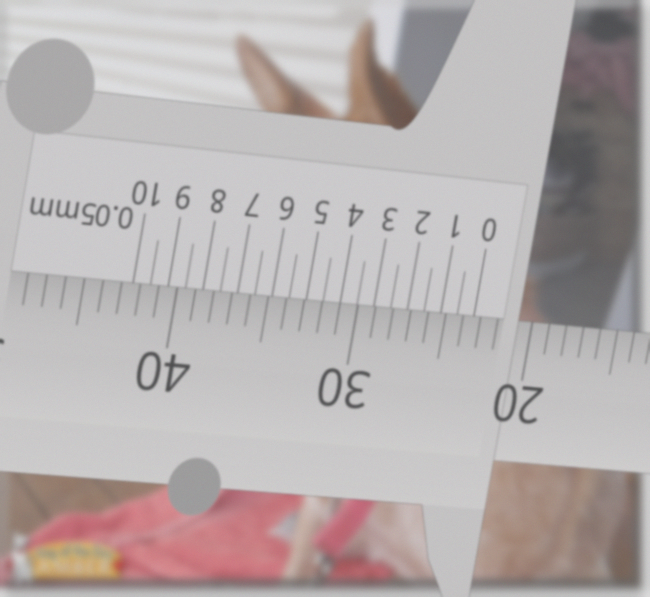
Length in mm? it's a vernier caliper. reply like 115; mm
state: 23.4; mm
